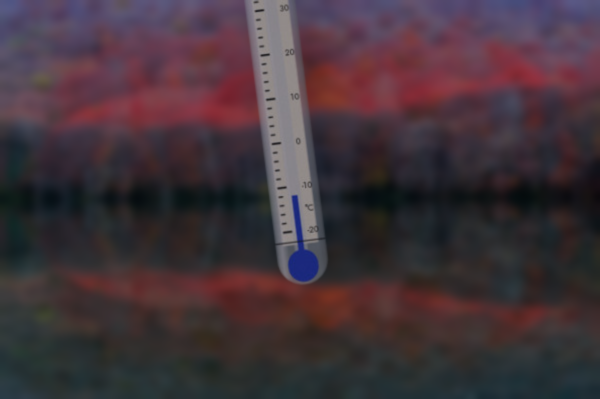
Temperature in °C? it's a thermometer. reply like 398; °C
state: -12; °C
